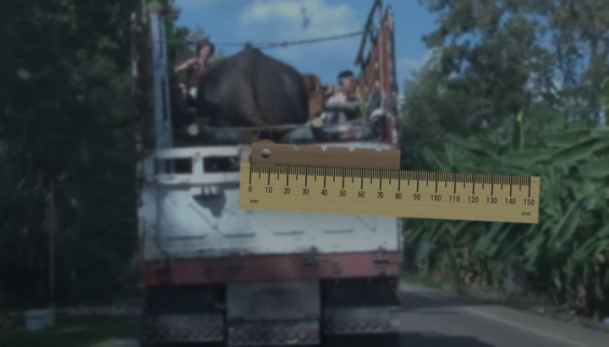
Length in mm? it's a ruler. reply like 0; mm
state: 80; mm
